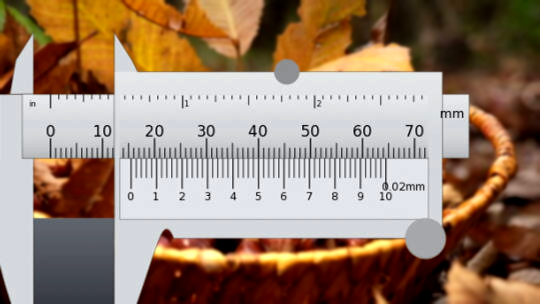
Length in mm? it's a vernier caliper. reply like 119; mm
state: 15.5; mm
